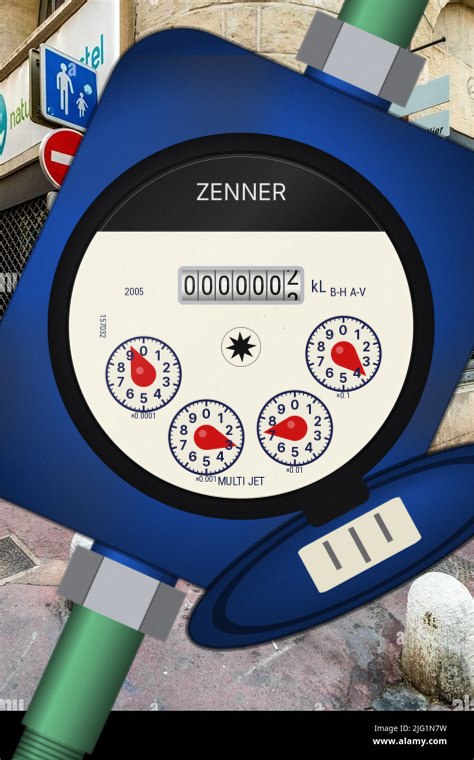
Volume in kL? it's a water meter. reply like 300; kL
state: 2.3729; kL
